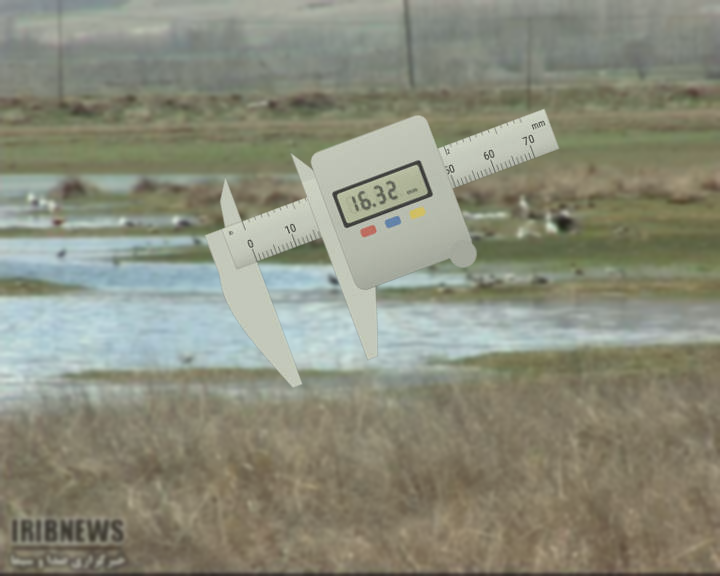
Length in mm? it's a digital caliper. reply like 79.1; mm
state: 16.32; mm
